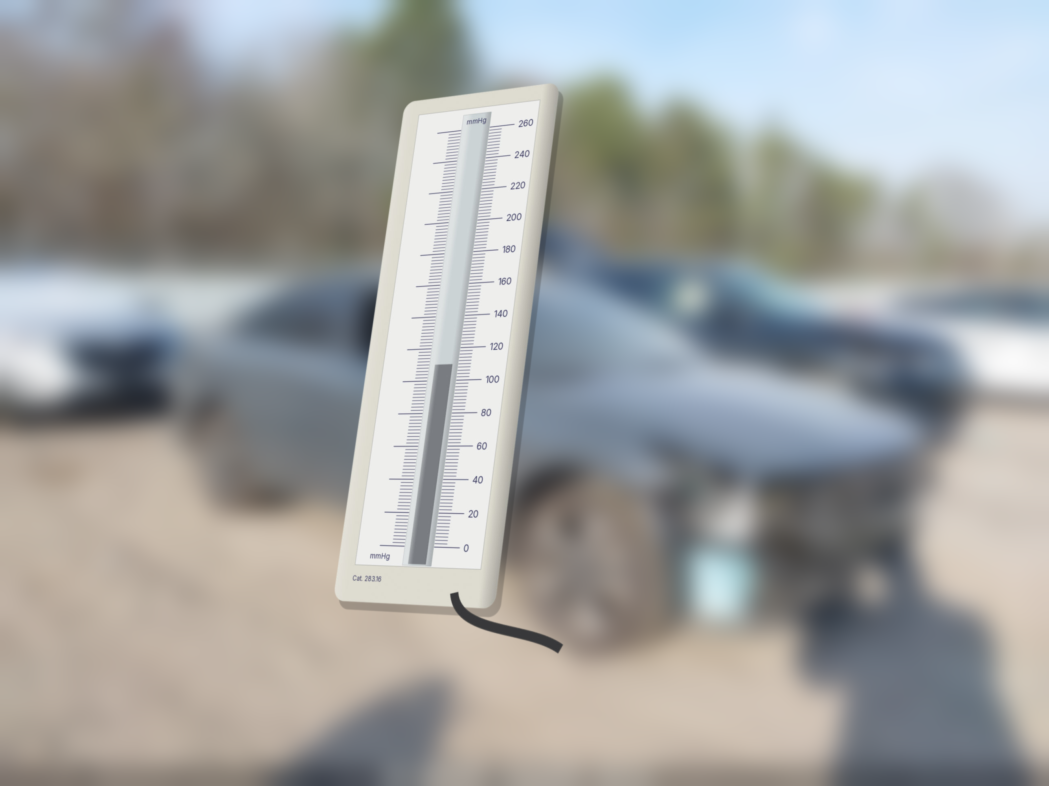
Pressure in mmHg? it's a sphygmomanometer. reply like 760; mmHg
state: 110; mmHg
